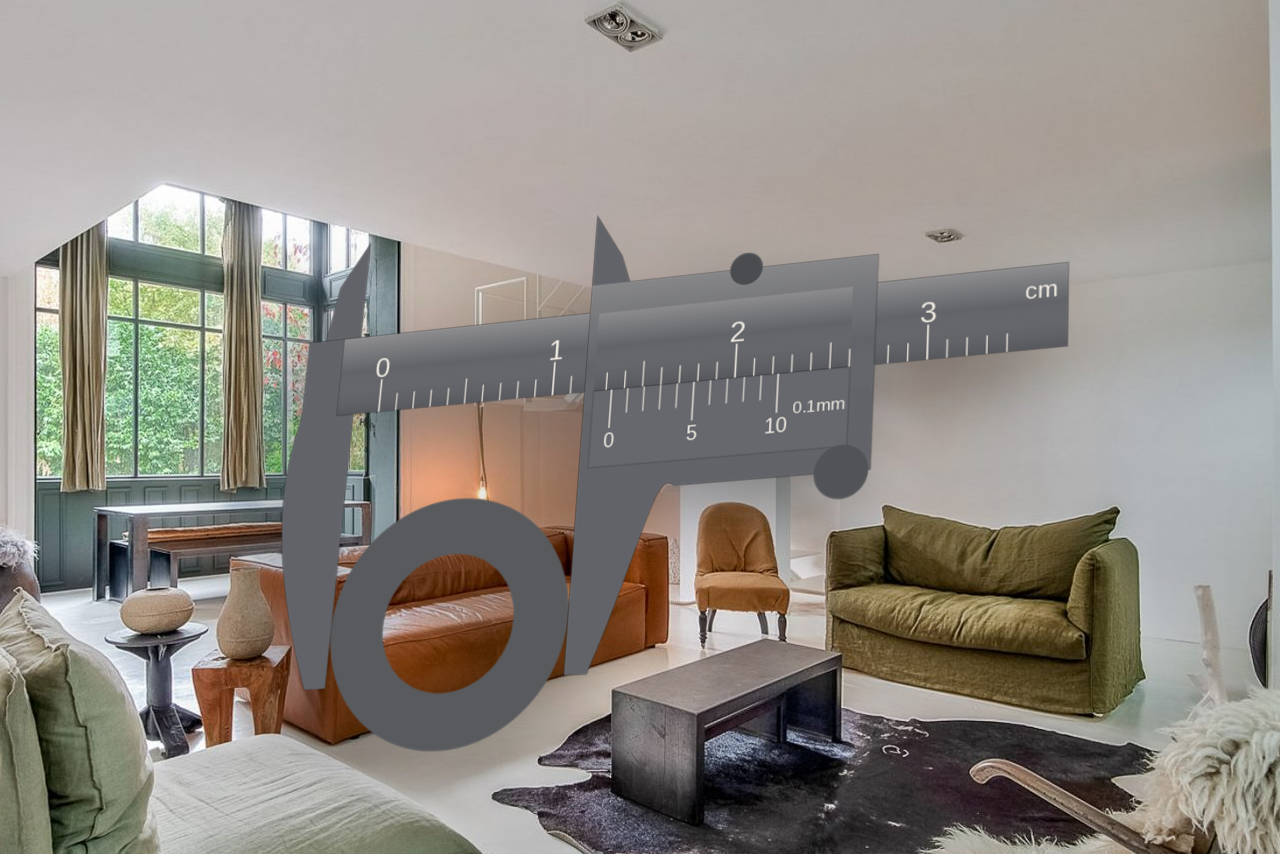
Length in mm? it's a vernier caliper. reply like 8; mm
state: 13.3; mm
